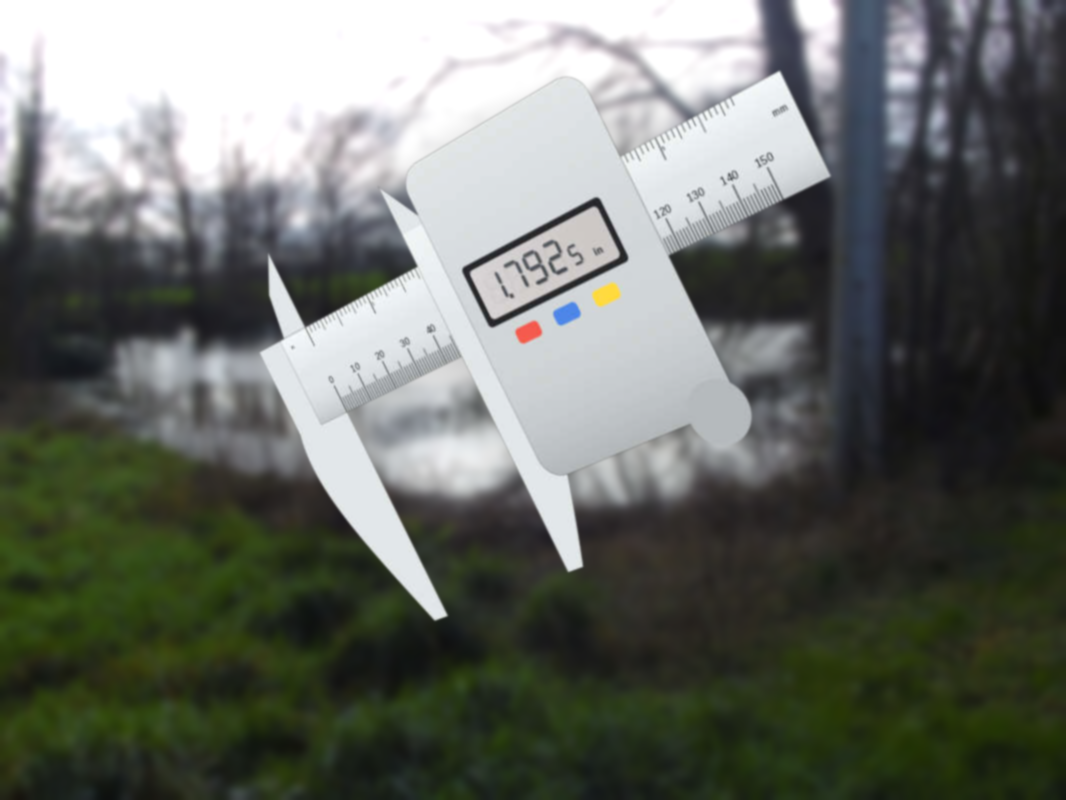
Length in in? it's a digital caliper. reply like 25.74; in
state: 1.7925; in
